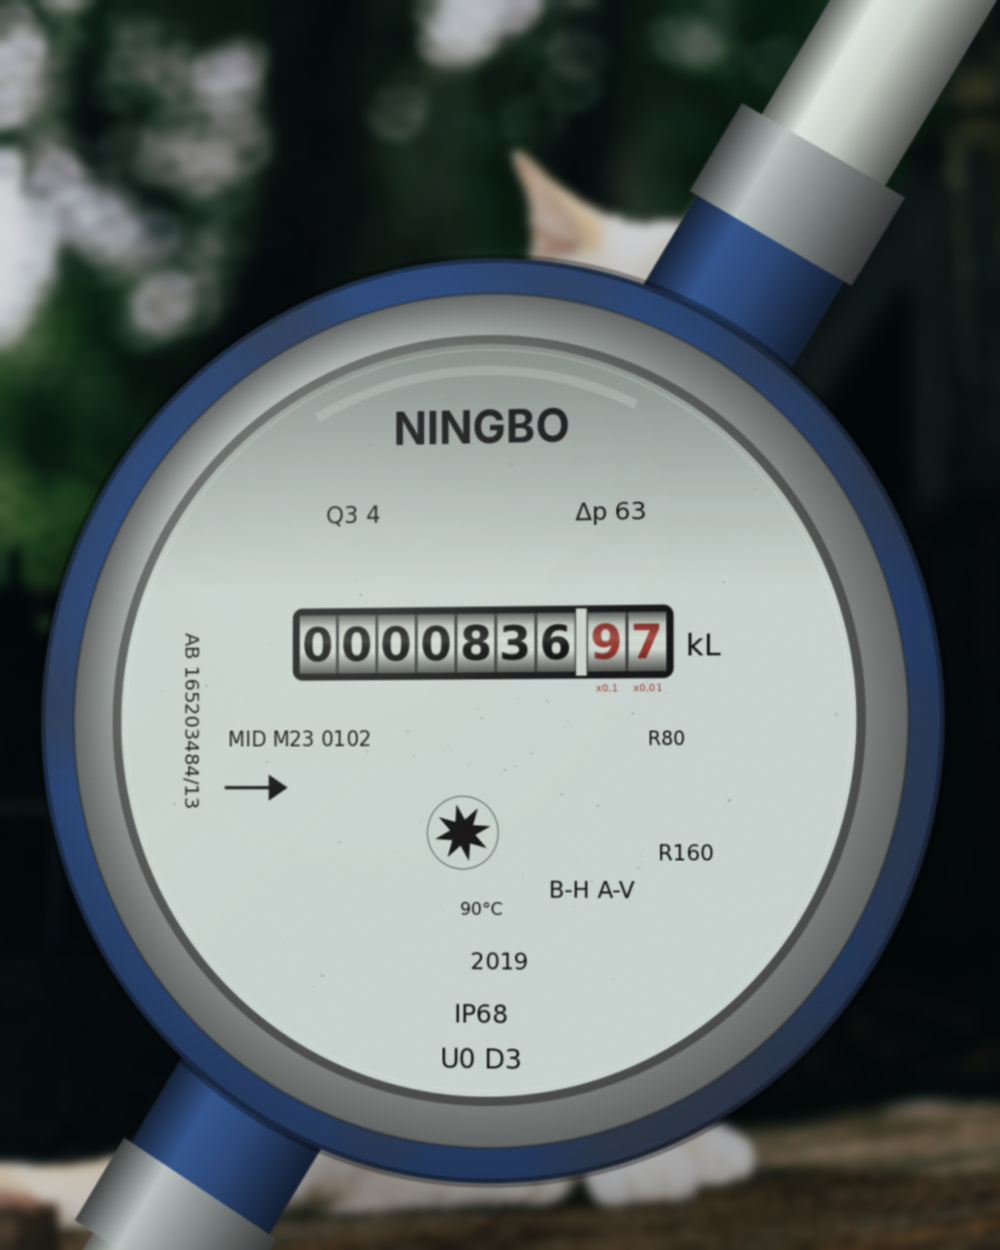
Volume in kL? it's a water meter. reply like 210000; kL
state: 836.97; kL
